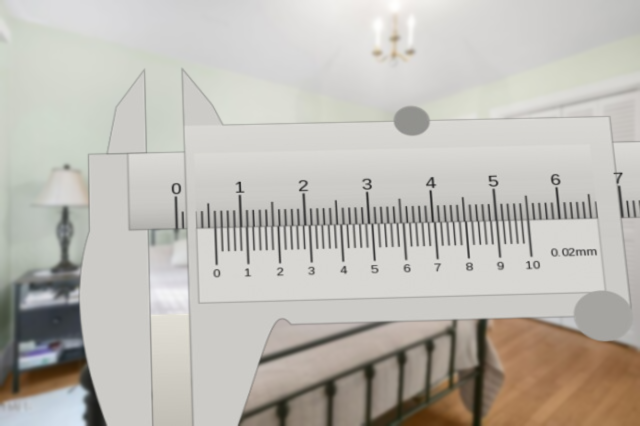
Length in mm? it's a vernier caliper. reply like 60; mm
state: 6.0; mm
